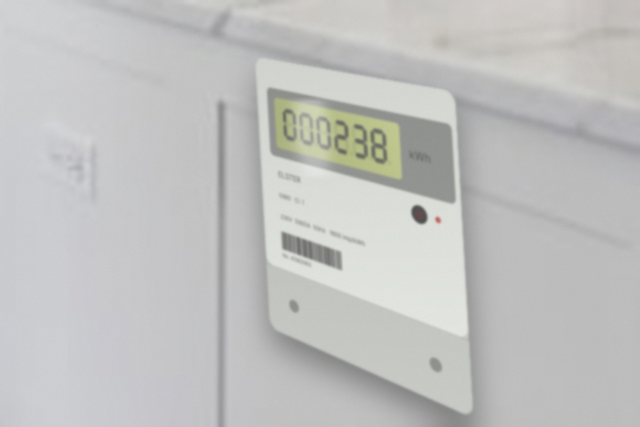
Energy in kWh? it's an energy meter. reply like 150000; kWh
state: 238; kWh
